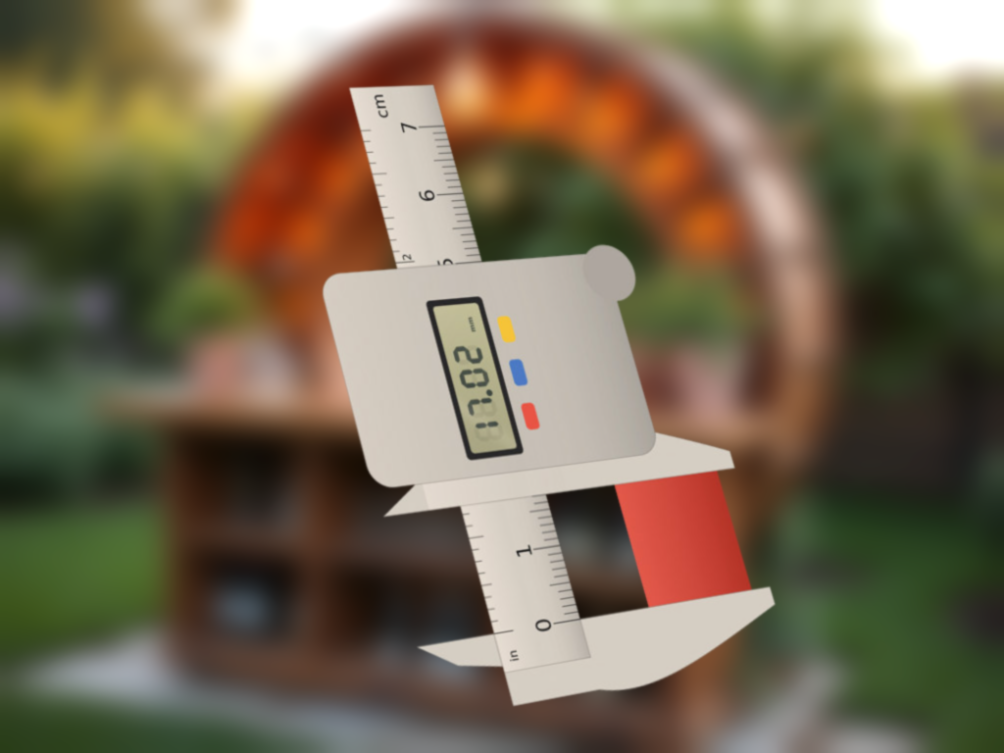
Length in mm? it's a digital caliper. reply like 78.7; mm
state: 17.02; mm
